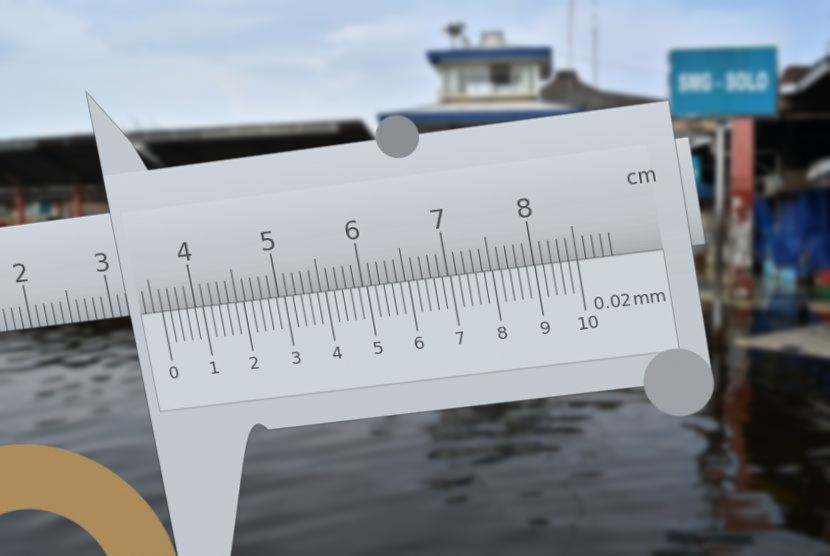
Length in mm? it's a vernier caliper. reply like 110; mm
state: 36.0; mm
